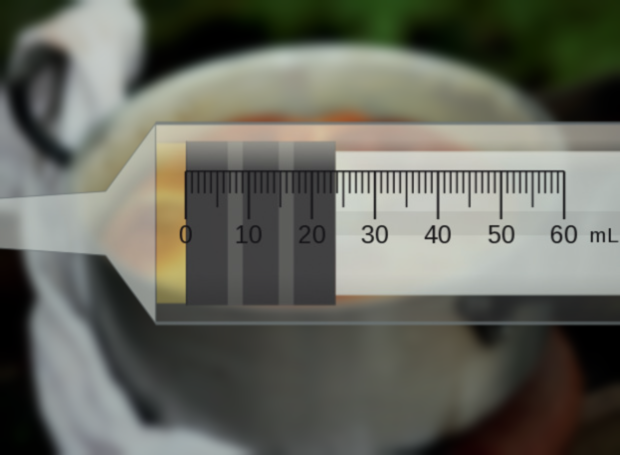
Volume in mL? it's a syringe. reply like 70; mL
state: 0; mL
